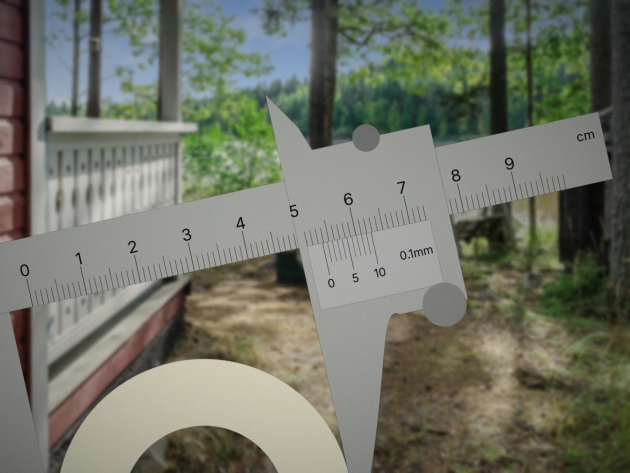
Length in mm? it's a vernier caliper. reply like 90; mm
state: 53.8; mm
